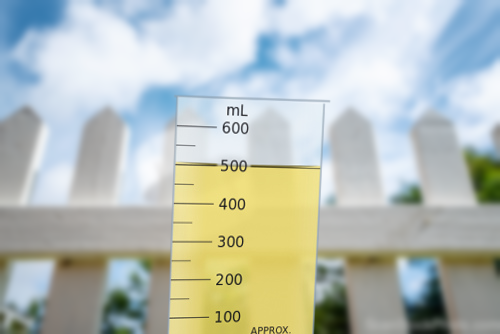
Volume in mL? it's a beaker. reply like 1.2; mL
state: 500; mL
